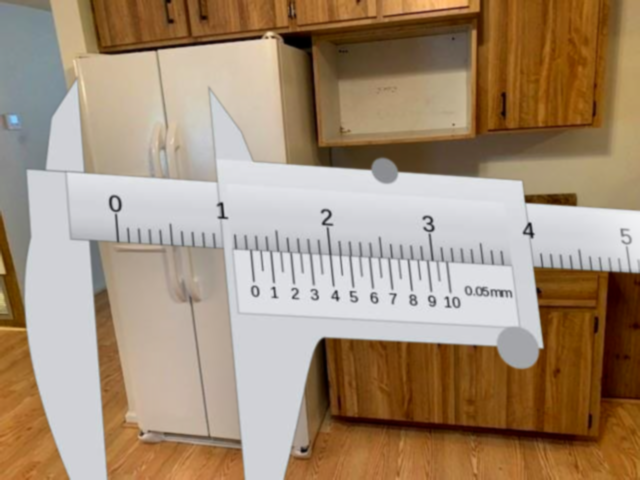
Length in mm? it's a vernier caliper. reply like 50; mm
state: 12.4; mm
